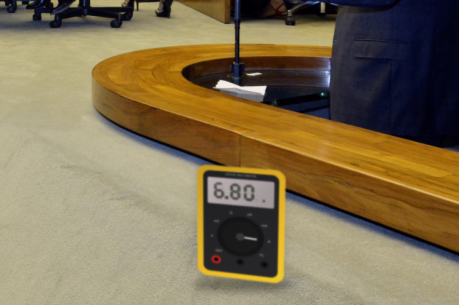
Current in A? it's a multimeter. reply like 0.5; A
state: 6.80; A
